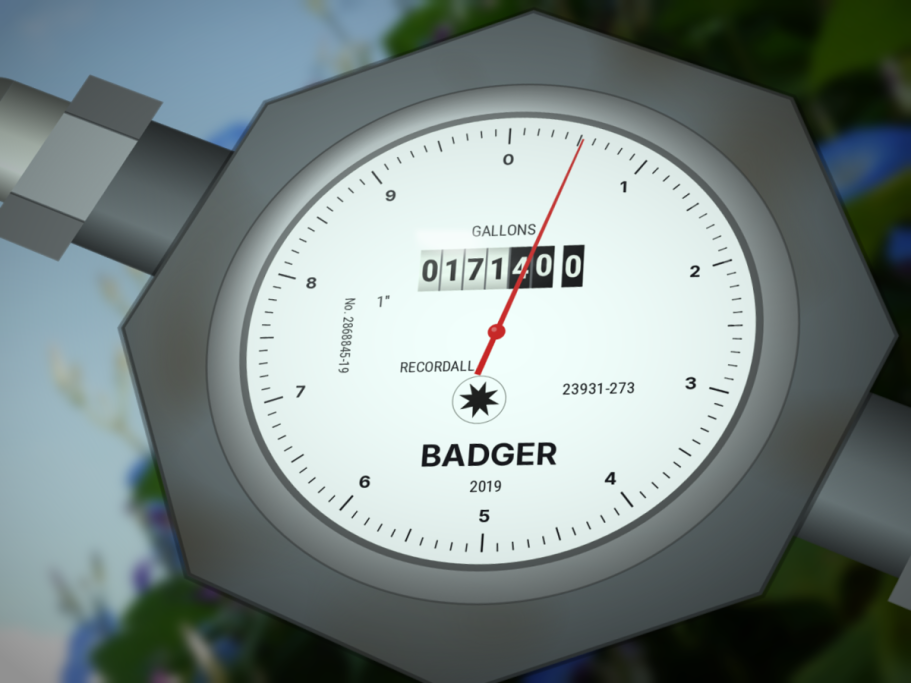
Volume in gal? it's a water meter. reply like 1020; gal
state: 171400.5; gal
